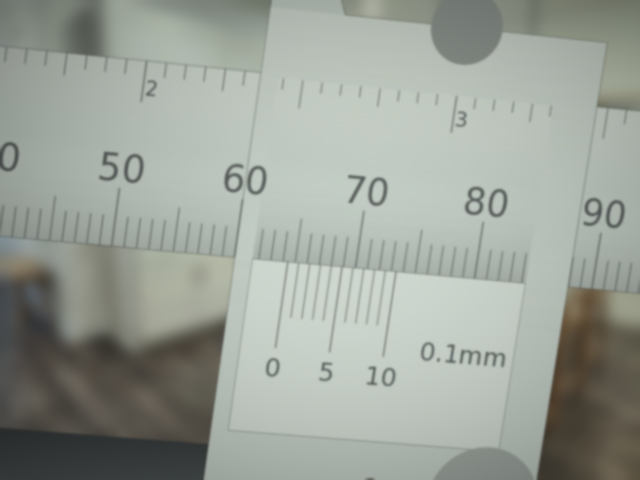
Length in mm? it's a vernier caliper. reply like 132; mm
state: 64.4; mm
